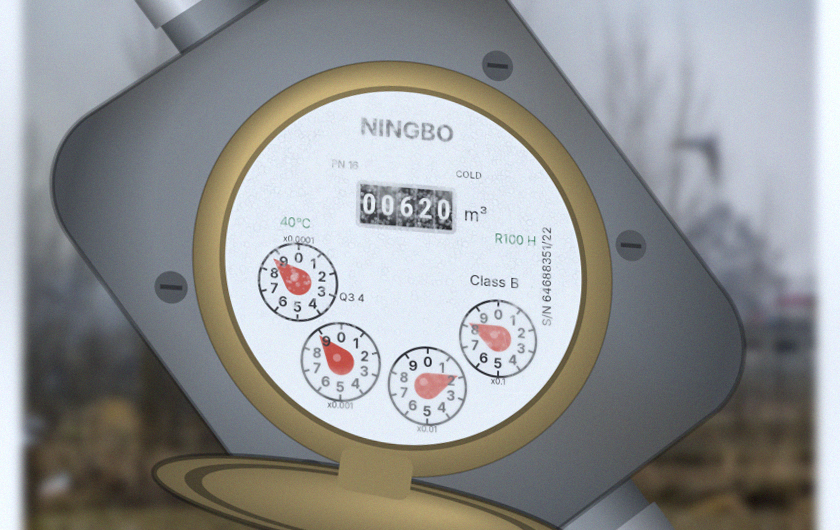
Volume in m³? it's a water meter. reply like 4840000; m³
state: 620.8188; m³
